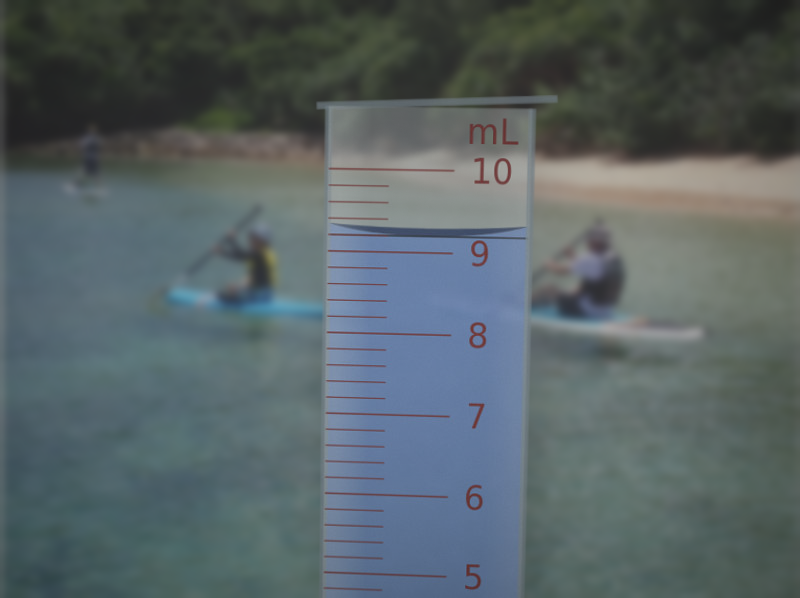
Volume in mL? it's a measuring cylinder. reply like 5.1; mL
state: 9.2; mL
